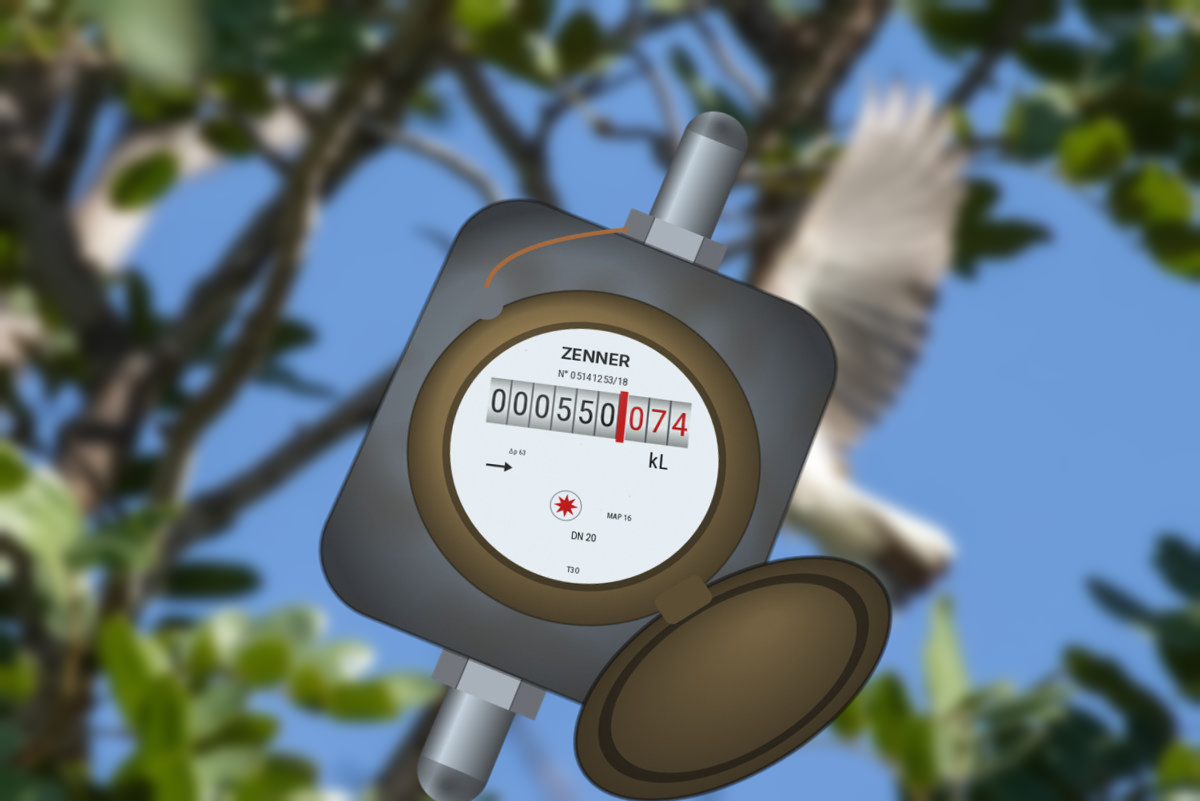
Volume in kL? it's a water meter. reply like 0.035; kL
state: 550.074; kL
